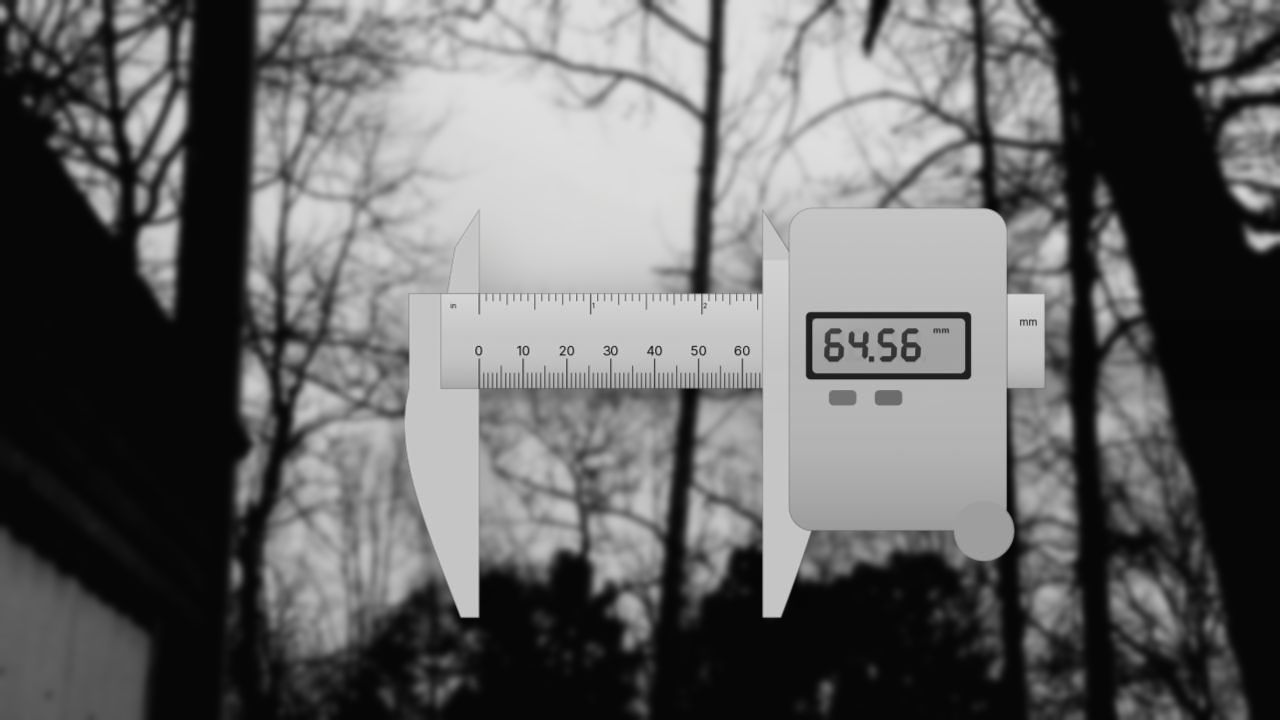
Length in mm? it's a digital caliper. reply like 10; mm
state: 64.56; mm
